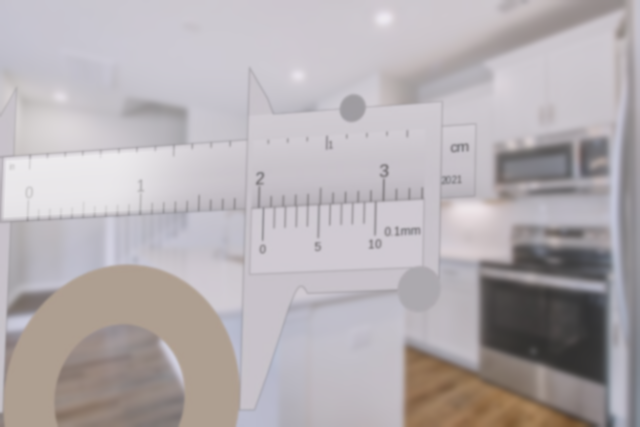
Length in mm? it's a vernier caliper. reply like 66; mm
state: 20.4; mm
